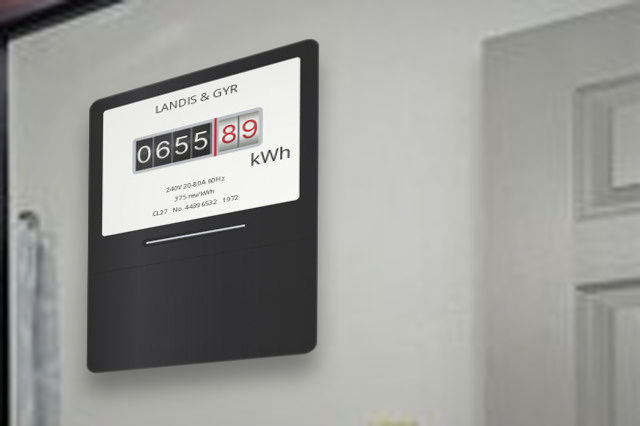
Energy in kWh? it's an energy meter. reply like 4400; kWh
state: 655.89; kWh
